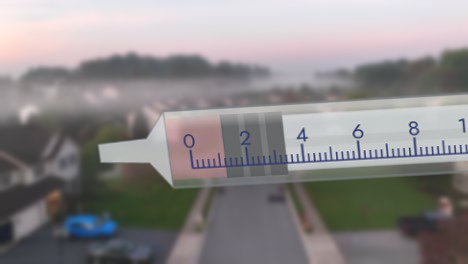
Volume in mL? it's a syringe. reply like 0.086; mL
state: 1.2; mL
